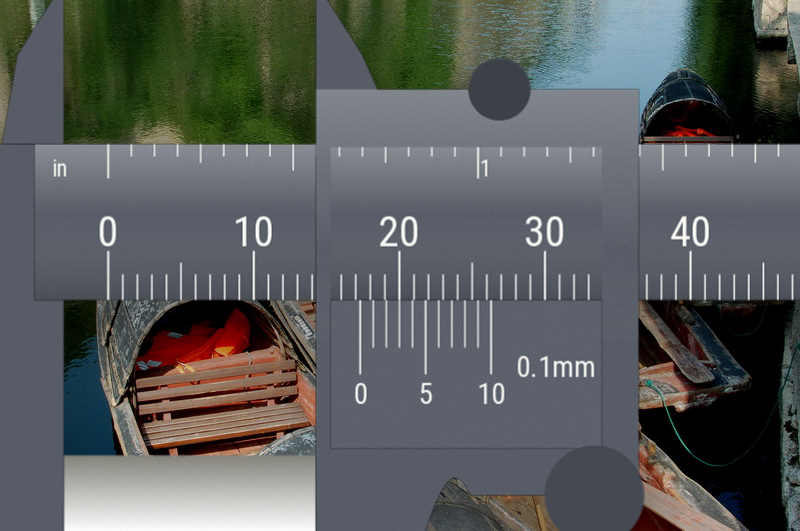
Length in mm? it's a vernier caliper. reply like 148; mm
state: 17.3; mm
